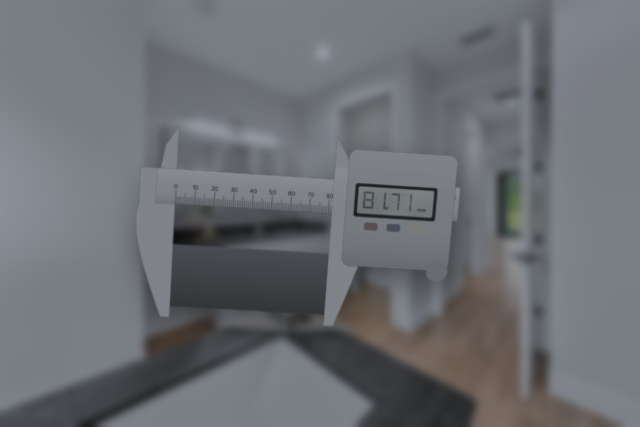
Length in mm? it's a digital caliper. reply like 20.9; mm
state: 81.71; mm
